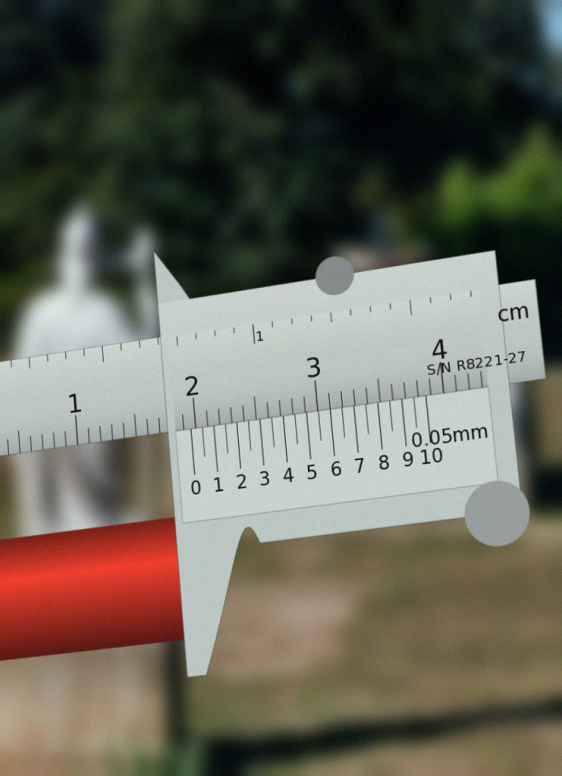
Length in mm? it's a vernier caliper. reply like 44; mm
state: 19.6; mm
